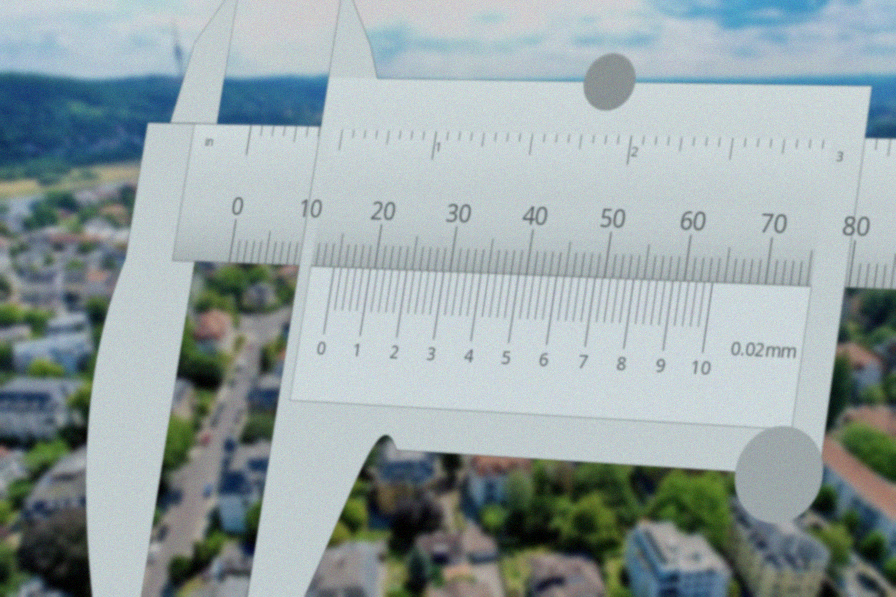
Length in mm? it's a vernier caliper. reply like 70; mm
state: 14.5; mm
